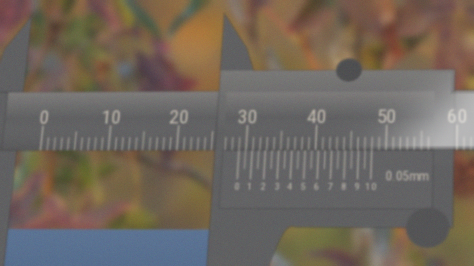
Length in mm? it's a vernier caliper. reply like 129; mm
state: 29.0; mm
